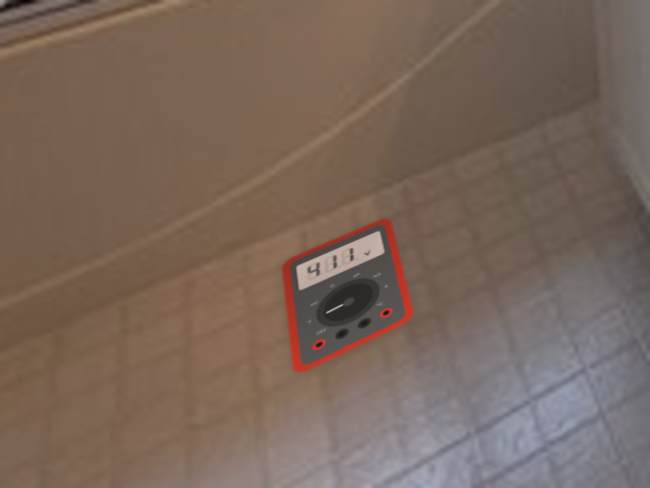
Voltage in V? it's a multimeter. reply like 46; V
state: 411; V
